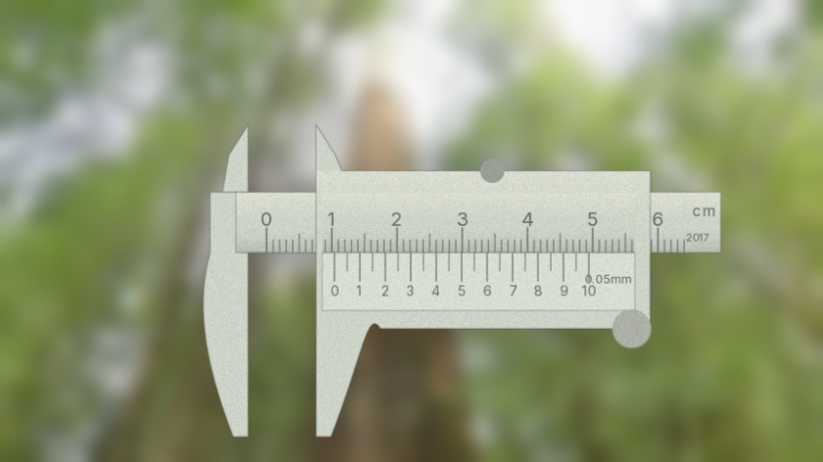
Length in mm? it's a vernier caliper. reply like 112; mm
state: 10.4; mm
